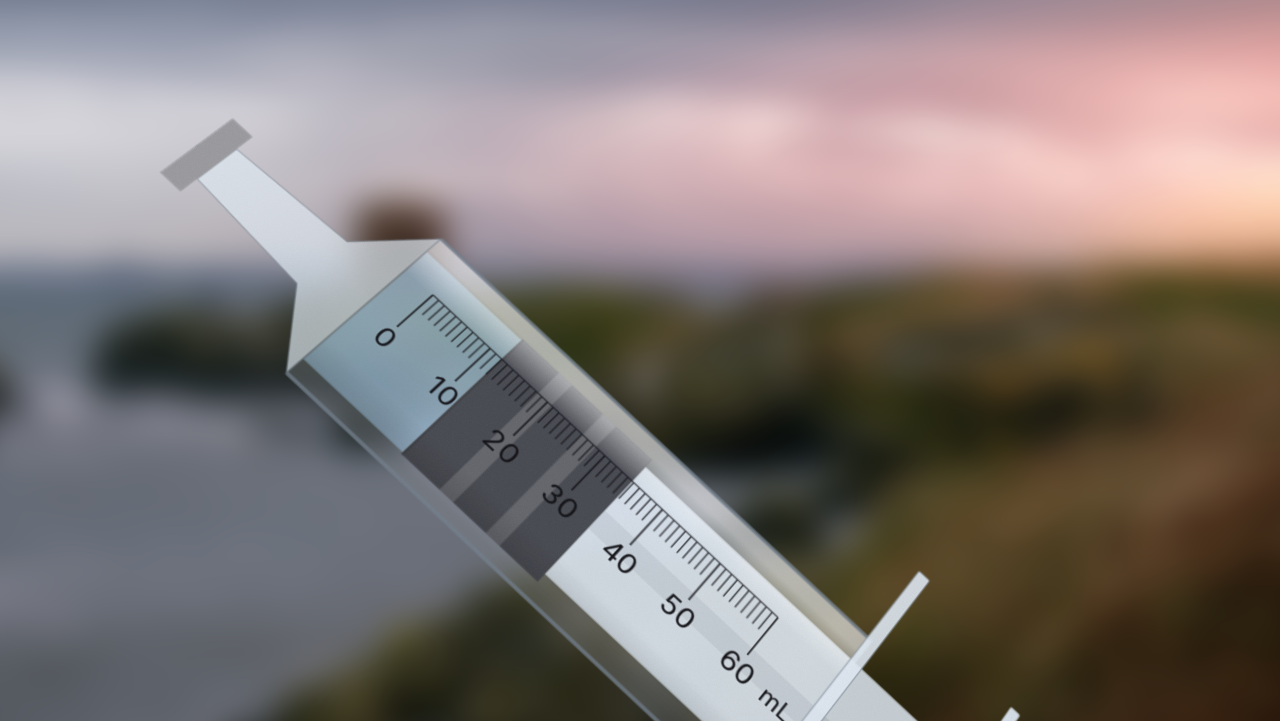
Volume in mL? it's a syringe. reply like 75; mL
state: 12; mL
